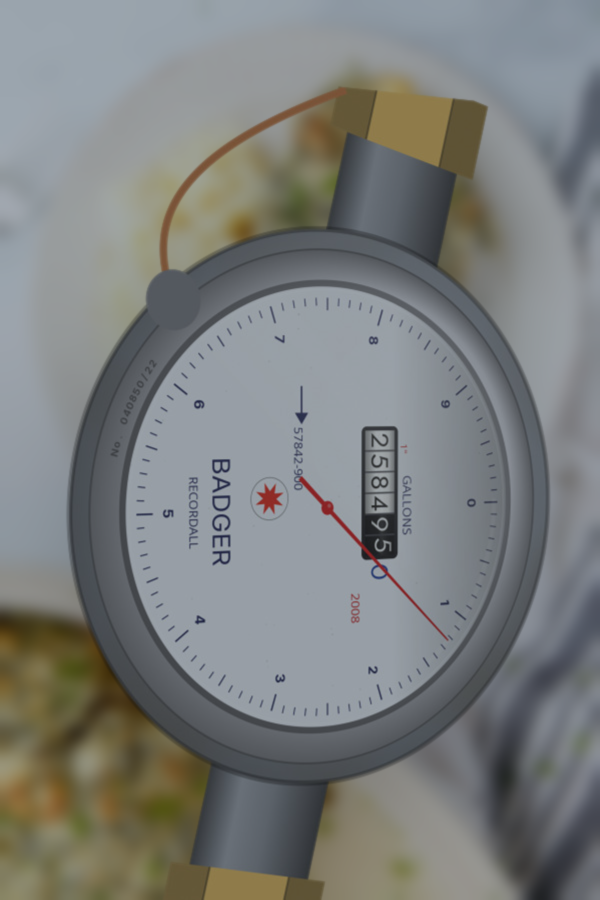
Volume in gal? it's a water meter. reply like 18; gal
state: 2584951.2; gal
